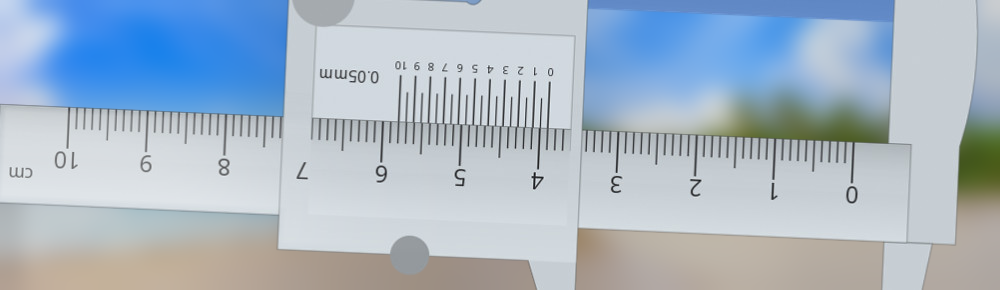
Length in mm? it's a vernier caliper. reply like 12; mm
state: 39.0; mm
